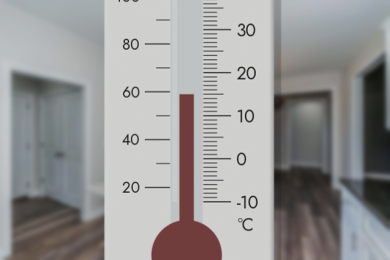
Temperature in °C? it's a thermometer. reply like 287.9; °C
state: 15; °C
